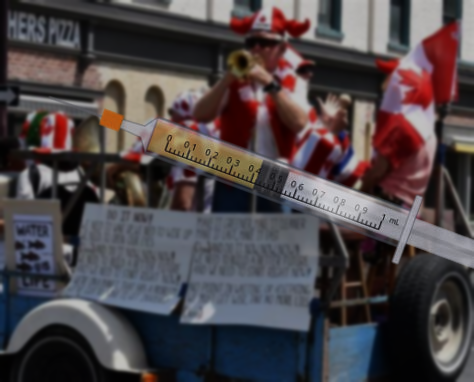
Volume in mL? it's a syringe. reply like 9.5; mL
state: 0.42; mL
